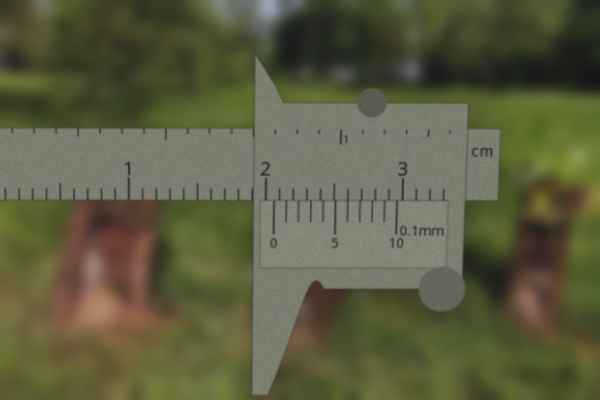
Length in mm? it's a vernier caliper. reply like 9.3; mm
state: 20.6; mm
